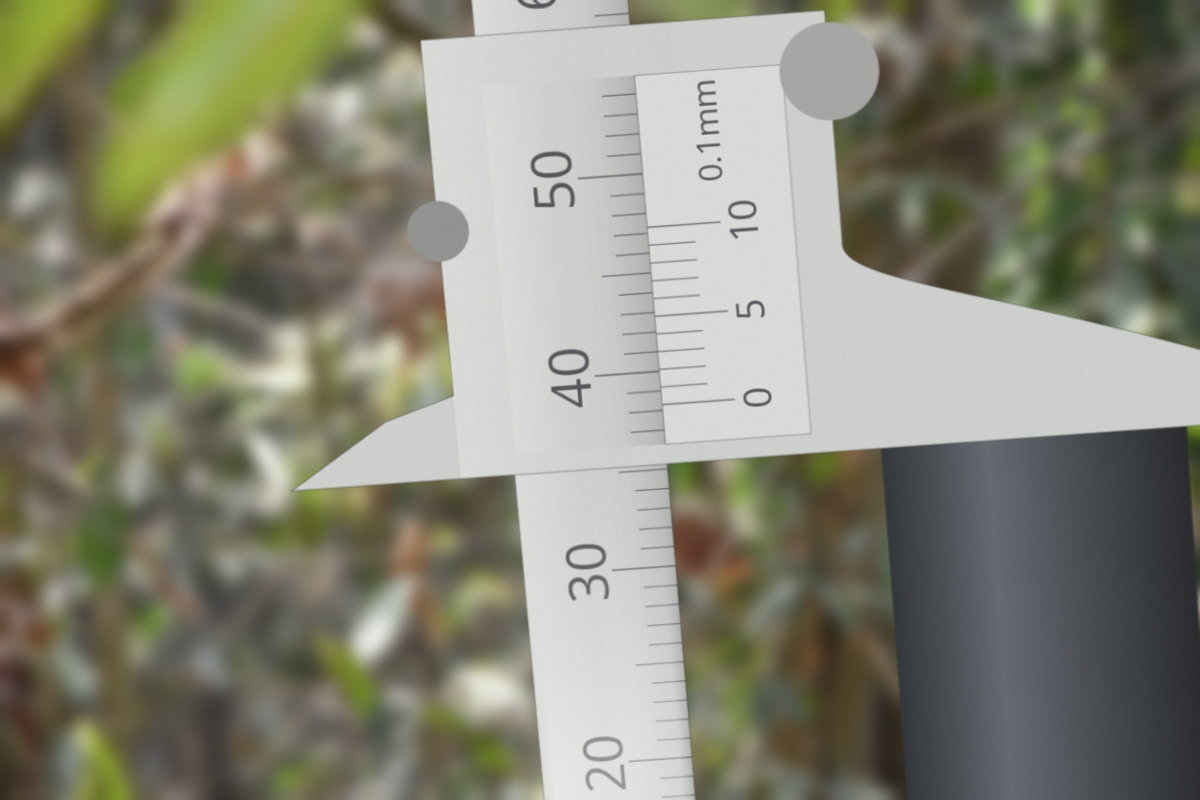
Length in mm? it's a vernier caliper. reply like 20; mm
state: 38.3; mm
